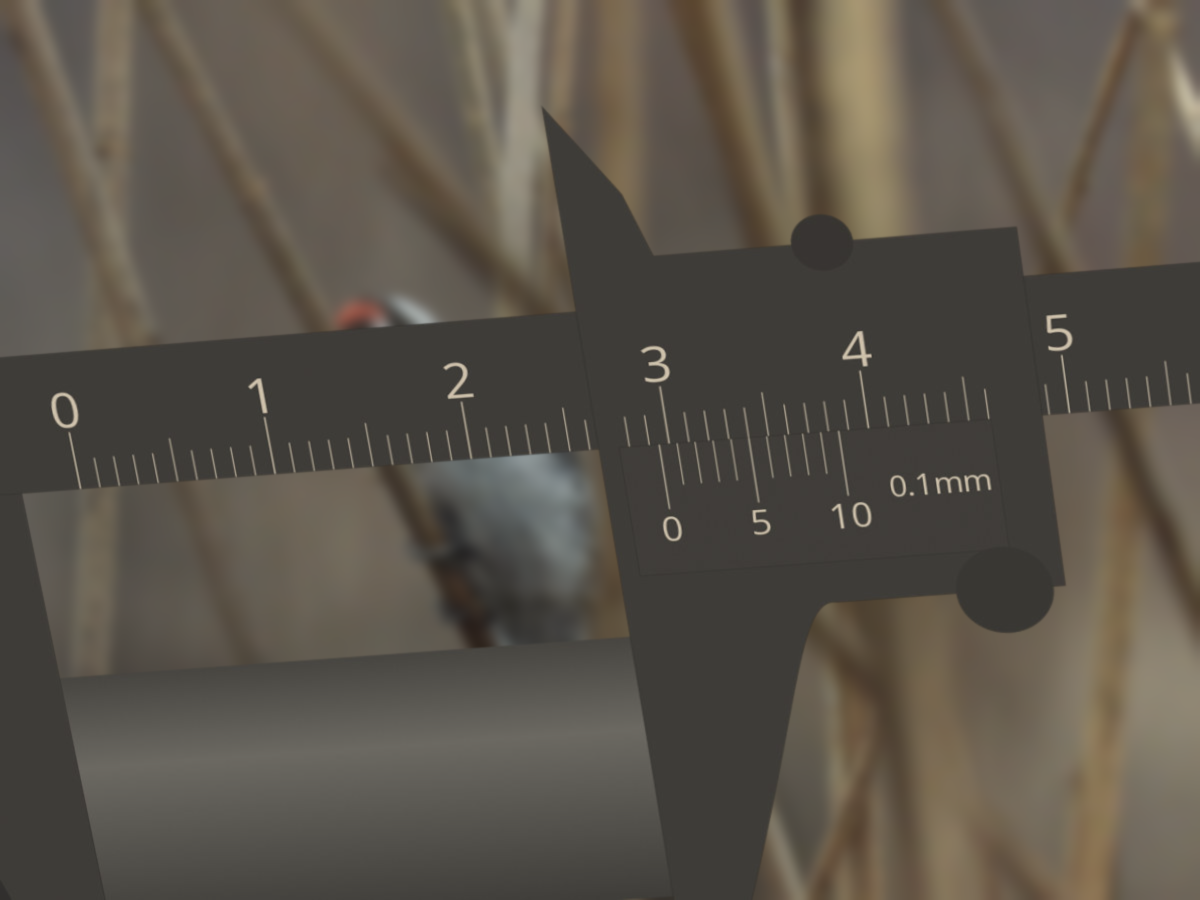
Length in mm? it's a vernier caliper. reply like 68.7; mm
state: 29.5; mm
